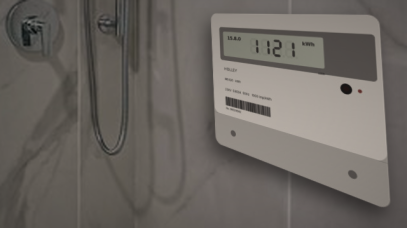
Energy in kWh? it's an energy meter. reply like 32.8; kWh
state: 1121; kWh
